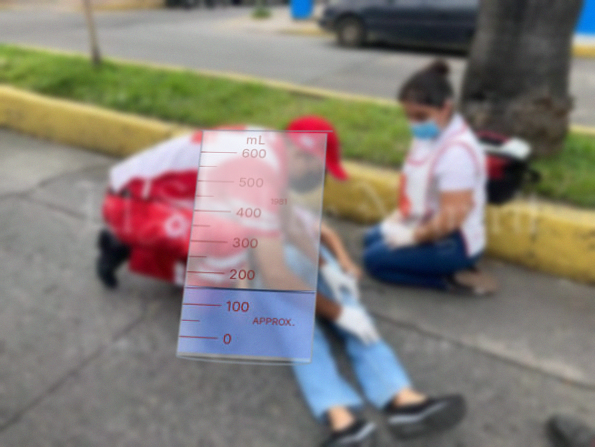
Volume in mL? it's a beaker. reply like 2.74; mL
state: 150; mL
